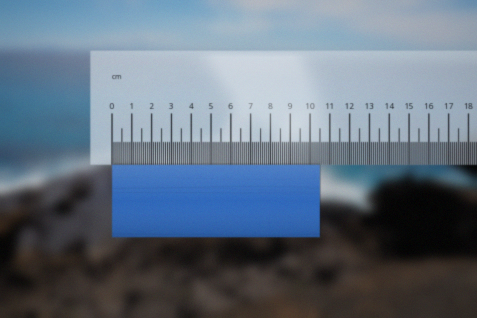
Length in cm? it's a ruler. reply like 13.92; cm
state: 10.5; cm
